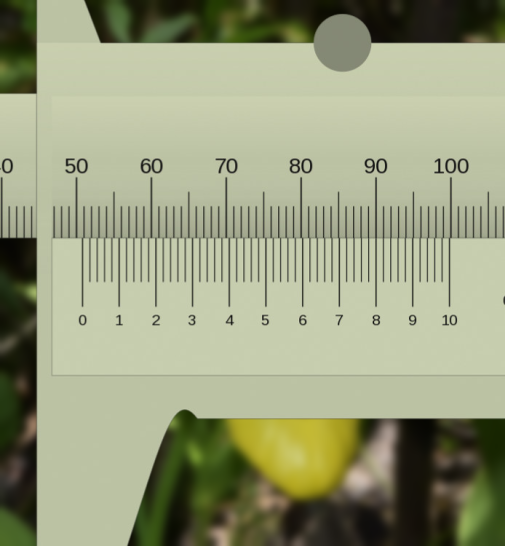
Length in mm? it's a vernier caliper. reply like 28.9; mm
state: 50.8; mm
